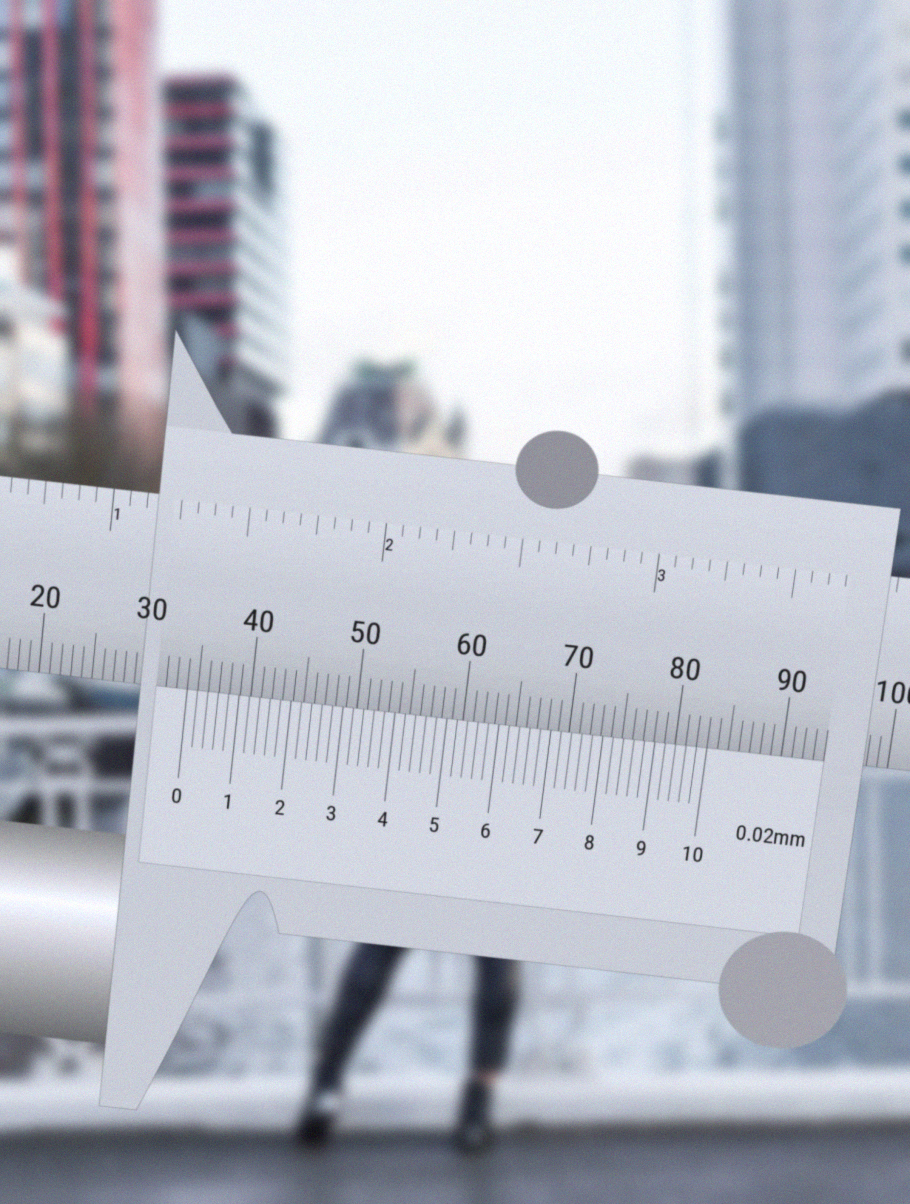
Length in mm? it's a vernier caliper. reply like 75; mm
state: 34.0; mm
